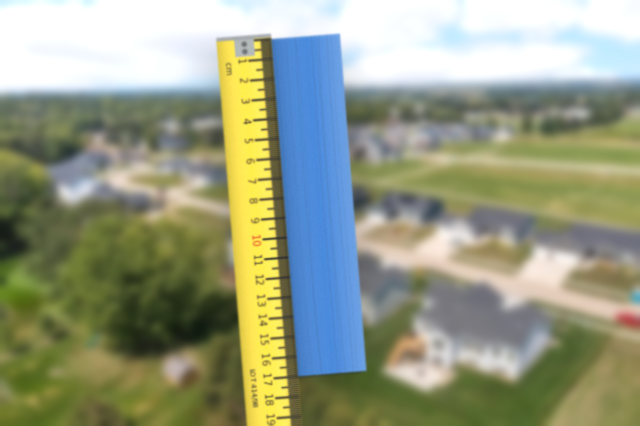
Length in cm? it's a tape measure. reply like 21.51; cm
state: 17; cm
